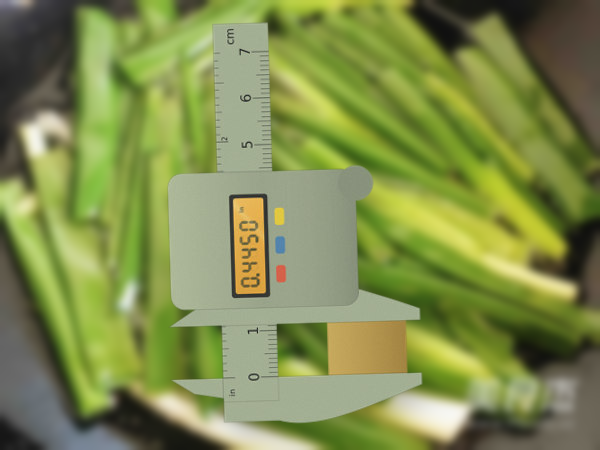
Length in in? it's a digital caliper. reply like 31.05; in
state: 0.4450; in
